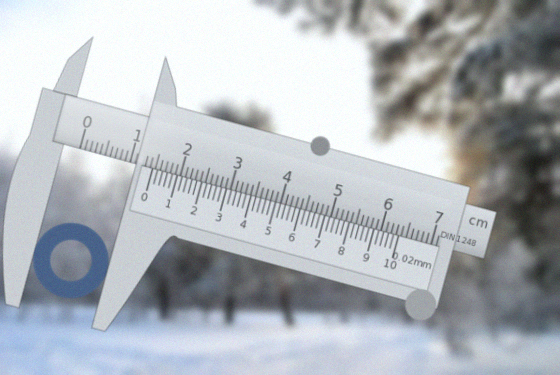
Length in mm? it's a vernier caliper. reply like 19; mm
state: 14.5; mm
